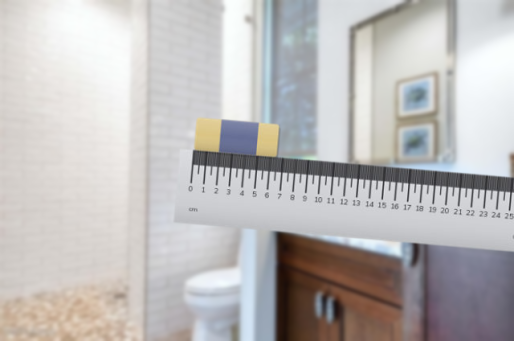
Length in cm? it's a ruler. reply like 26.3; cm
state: 6.5; cm
